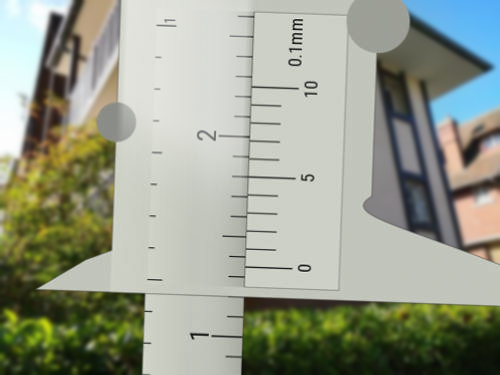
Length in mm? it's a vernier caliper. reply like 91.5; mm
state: 13.5; mm
